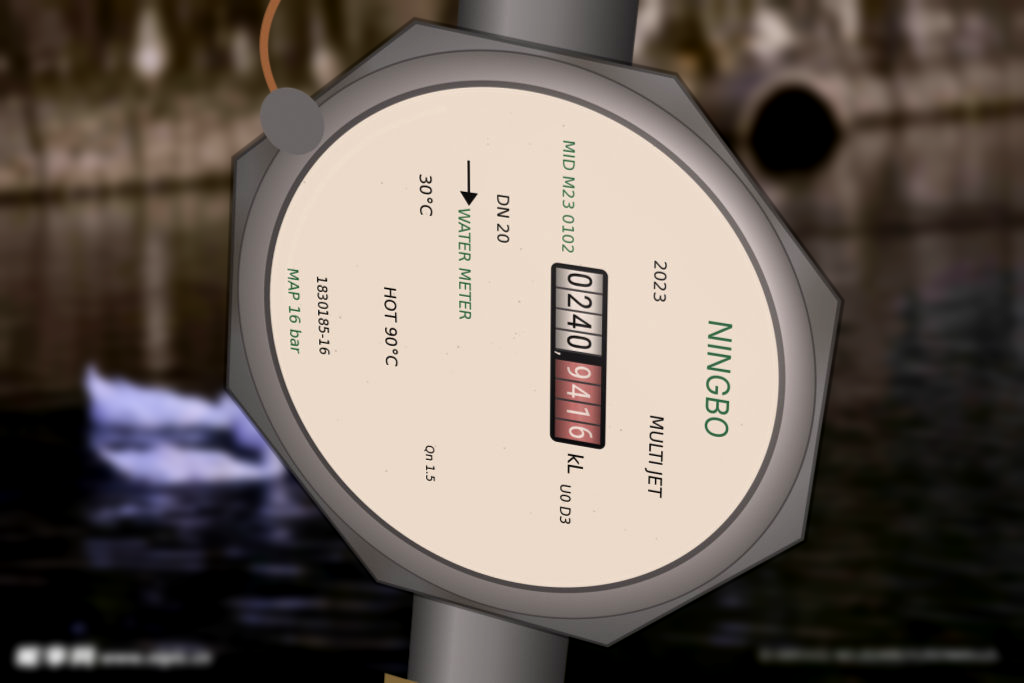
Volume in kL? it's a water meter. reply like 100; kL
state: 240.9416; kL
